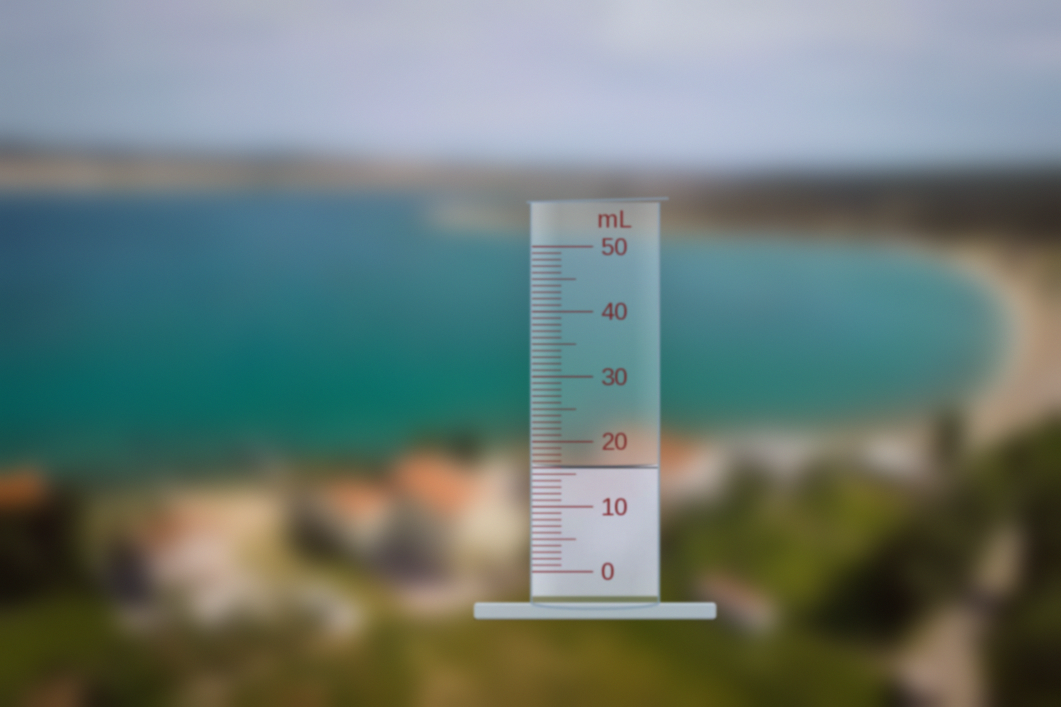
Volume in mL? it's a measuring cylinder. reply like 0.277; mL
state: 16; mL
